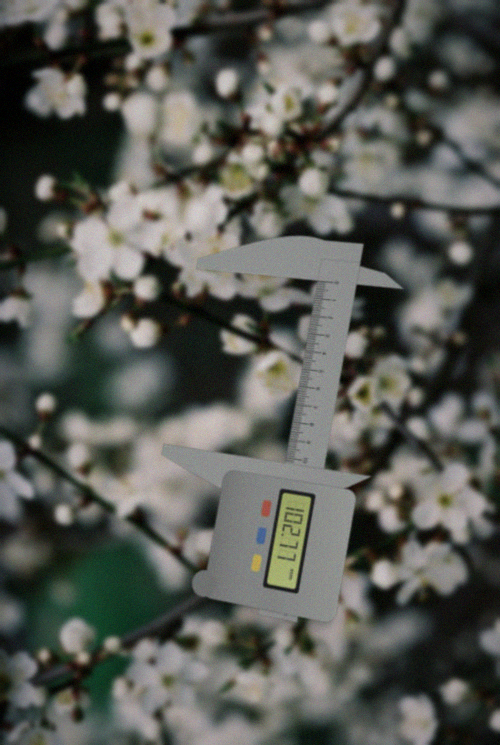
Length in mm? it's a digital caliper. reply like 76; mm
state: 102.77; mm
